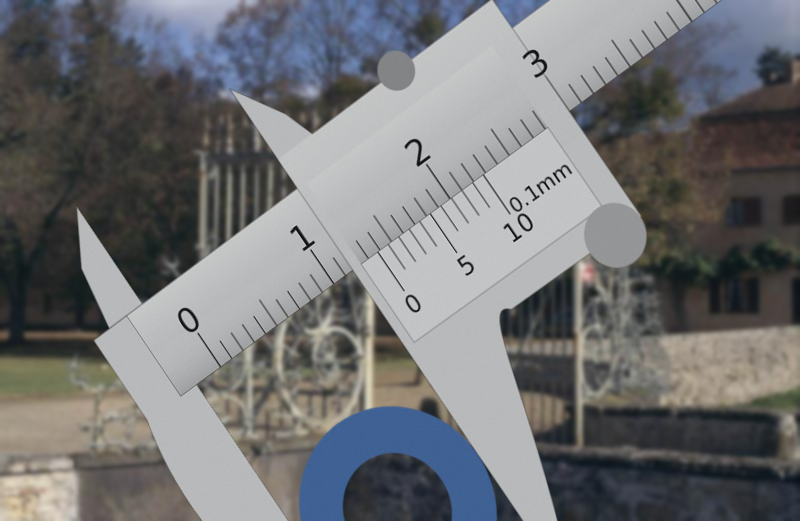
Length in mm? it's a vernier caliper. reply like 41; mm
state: 13.8; mm
